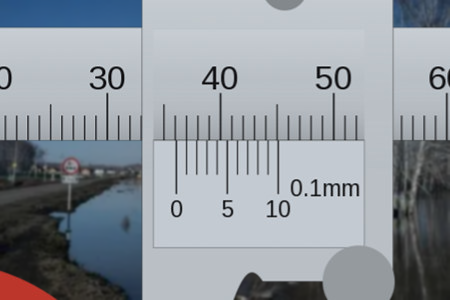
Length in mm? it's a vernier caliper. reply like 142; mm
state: 36.1; mm
